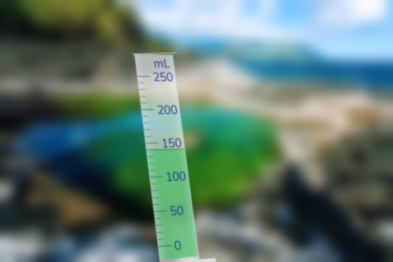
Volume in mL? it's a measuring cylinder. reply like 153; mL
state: 140; mL
